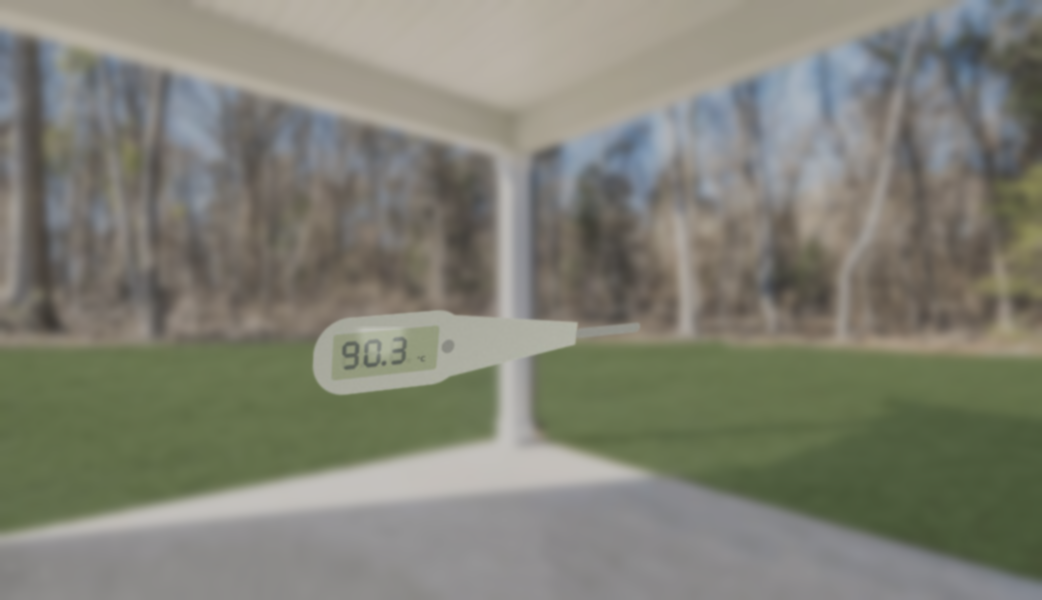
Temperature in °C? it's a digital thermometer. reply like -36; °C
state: 90.3; °C
